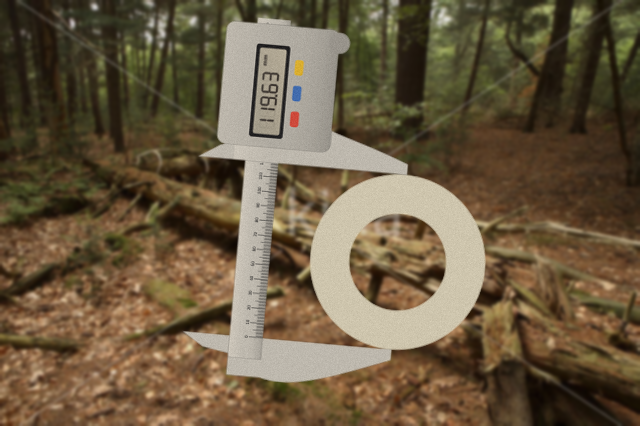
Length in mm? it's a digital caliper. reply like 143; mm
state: 119.63; mm
